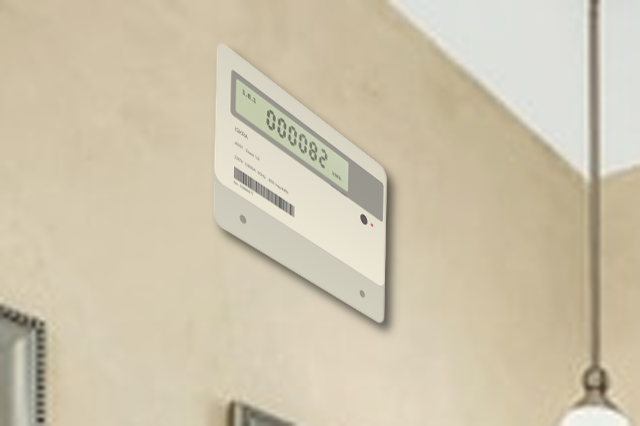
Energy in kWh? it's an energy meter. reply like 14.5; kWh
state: 82; kWh
